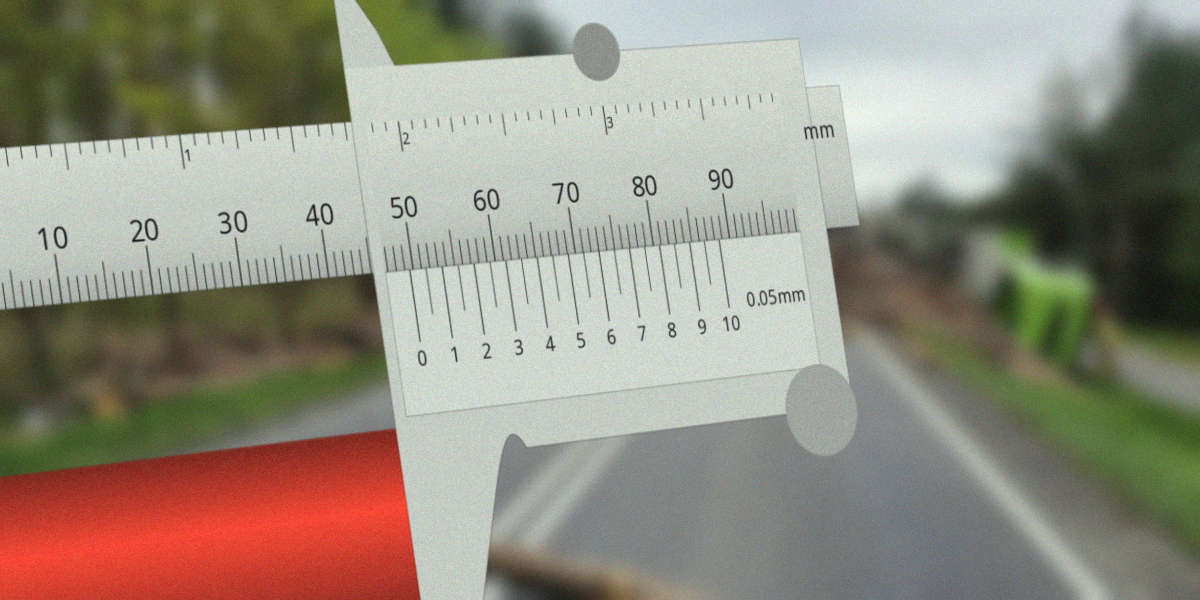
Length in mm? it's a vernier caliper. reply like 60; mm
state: 49.6; mm
